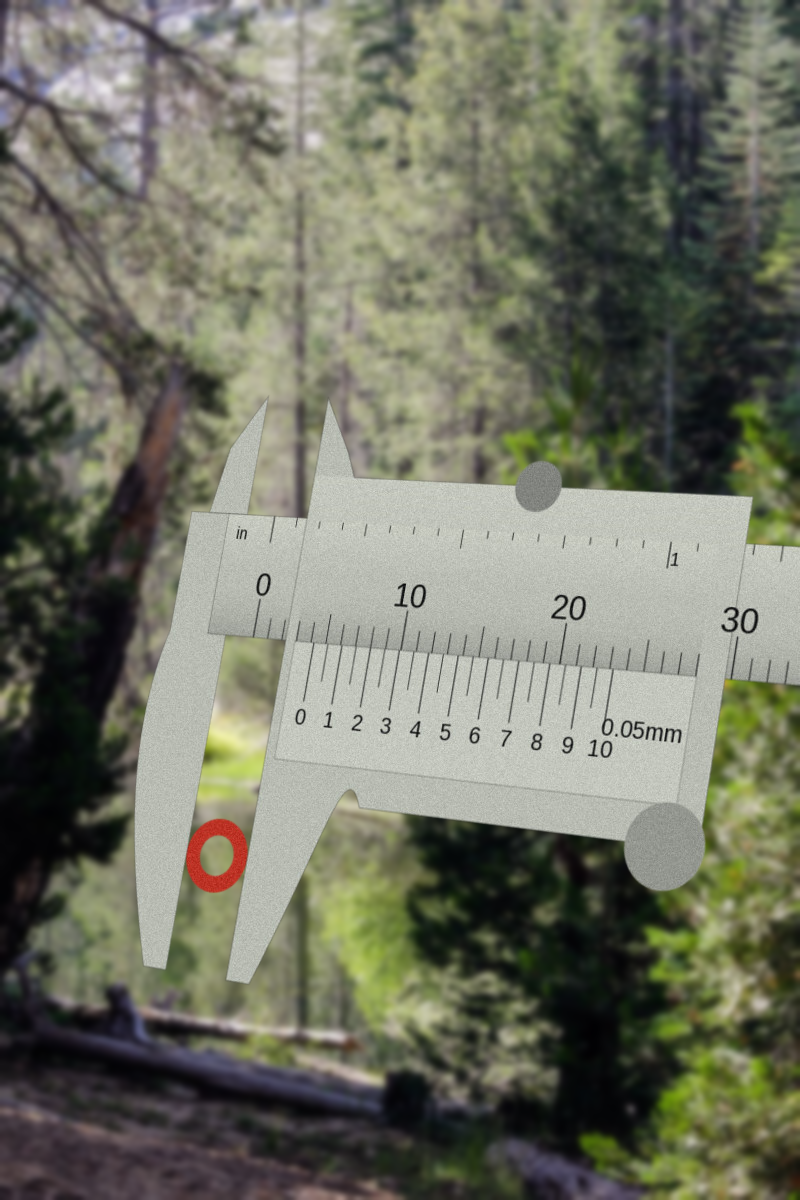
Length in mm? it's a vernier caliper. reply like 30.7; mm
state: 4.2; mm
